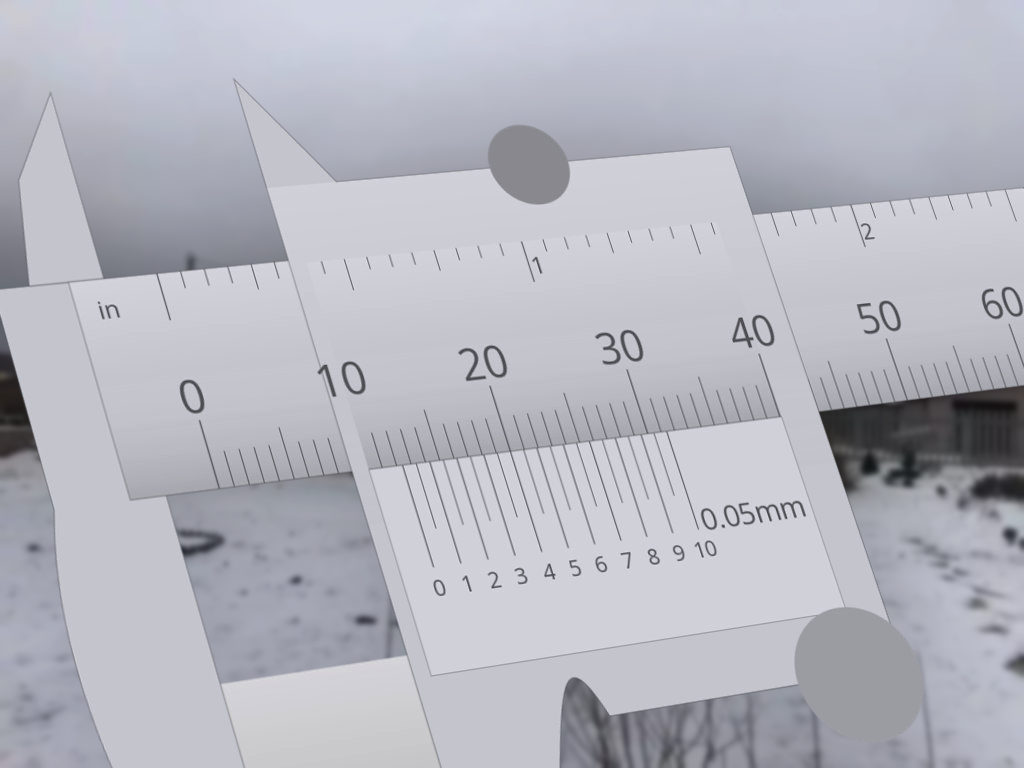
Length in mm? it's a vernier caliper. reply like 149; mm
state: 12.4; mm
